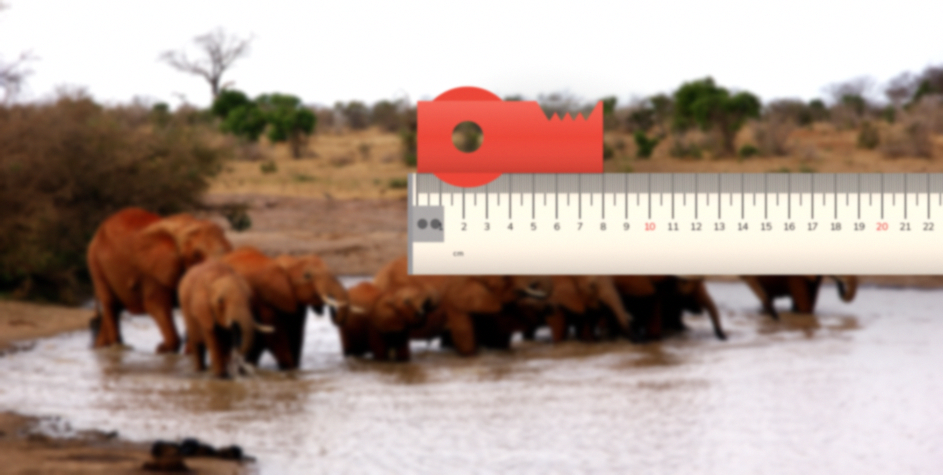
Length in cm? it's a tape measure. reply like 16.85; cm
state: 8; cm
